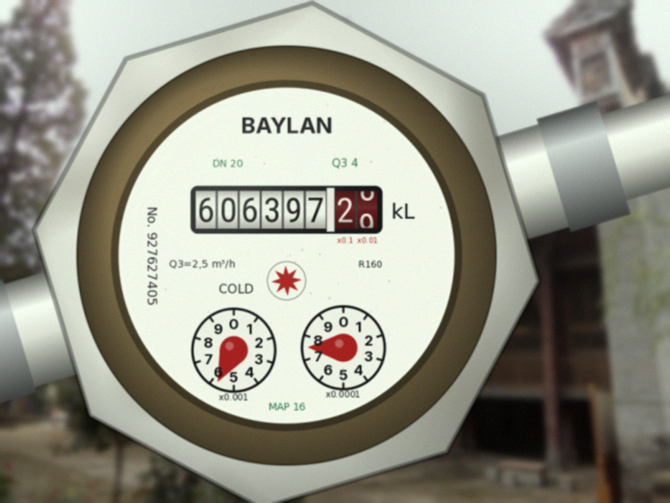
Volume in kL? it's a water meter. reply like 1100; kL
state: 606397.2857; kL
